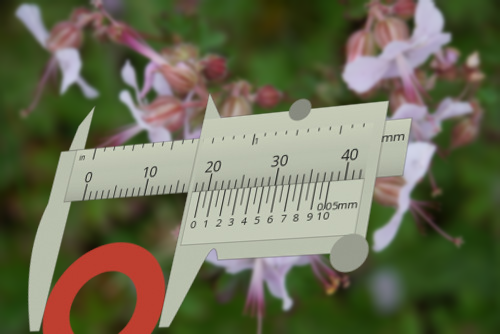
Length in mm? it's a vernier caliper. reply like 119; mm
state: 18.8; mm
